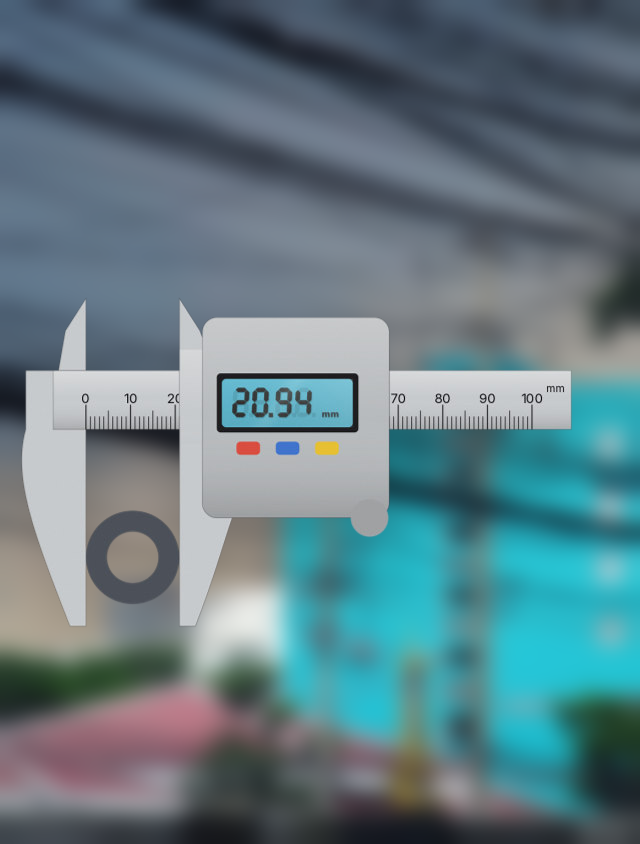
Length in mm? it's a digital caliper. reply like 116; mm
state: 20.94; mm
